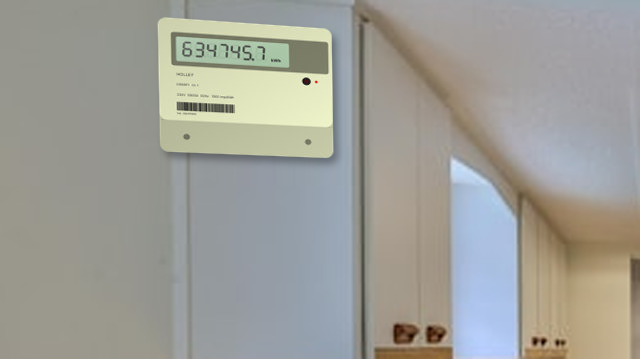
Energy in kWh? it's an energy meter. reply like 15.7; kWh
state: 634745.7; kWh
